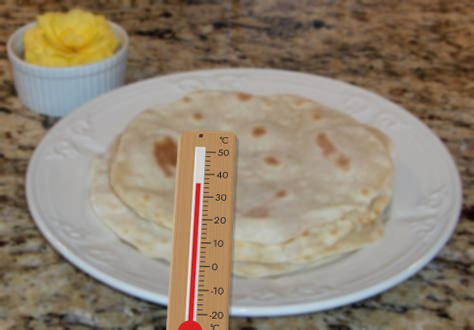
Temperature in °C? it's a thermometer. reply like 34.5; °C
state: 36; °C
